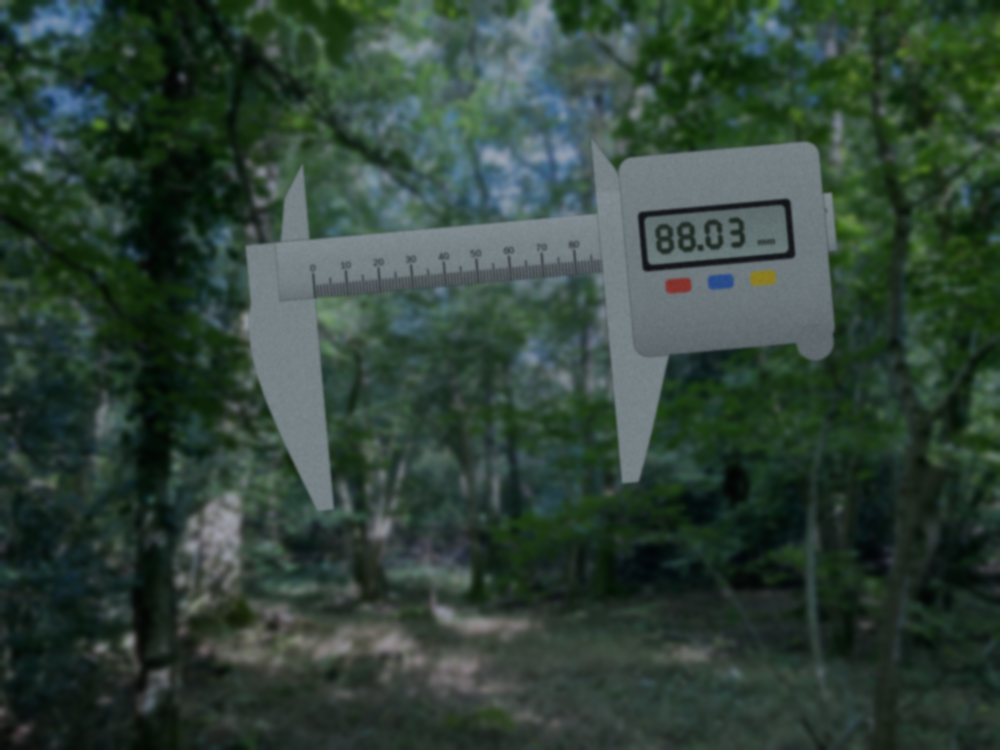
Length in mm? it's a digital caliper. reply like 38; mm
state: 88.03; mm
